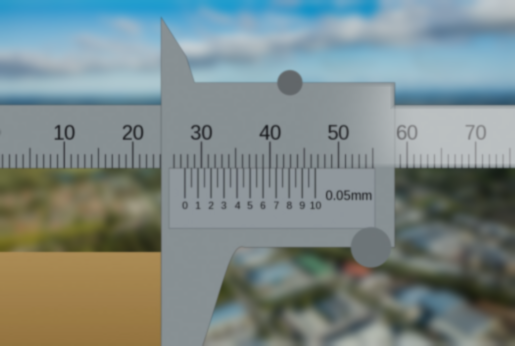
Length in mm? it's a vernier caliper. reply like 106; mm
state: 27.6; mm
